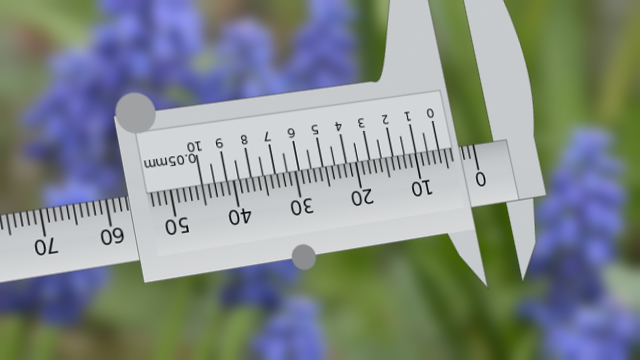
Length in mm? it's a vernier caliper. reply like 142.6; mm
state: 6.0; mm
